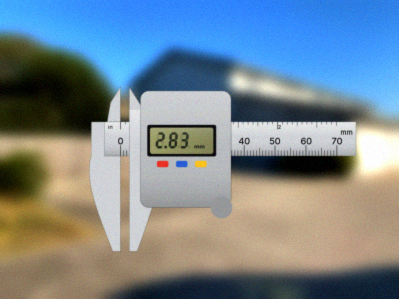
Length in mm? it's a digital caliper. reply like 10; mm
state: 2.83; mm
